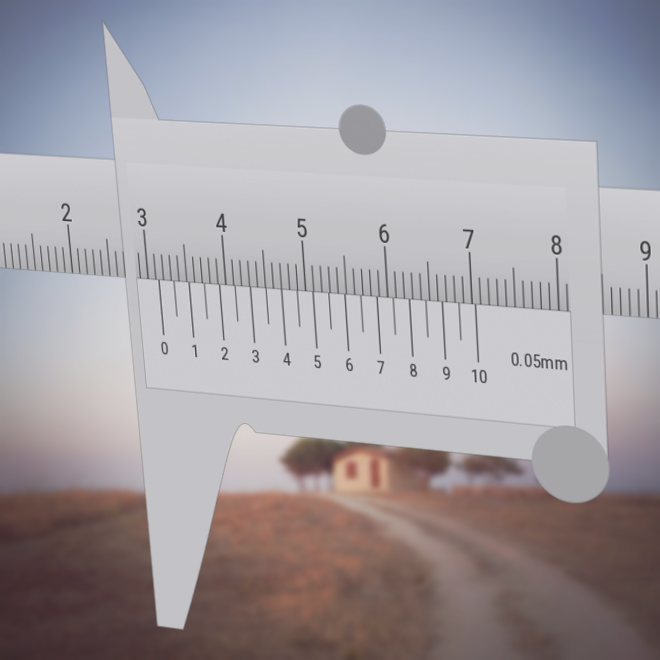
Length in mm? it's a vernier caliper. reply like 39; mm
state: 31.4; mm
